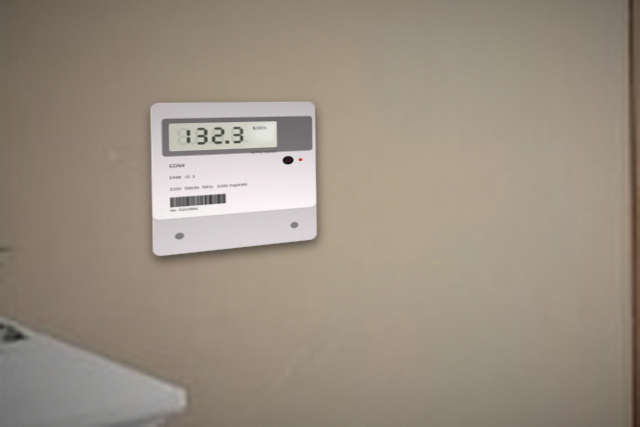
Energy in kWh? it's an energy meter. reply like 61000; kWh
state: 132.3; kWh
